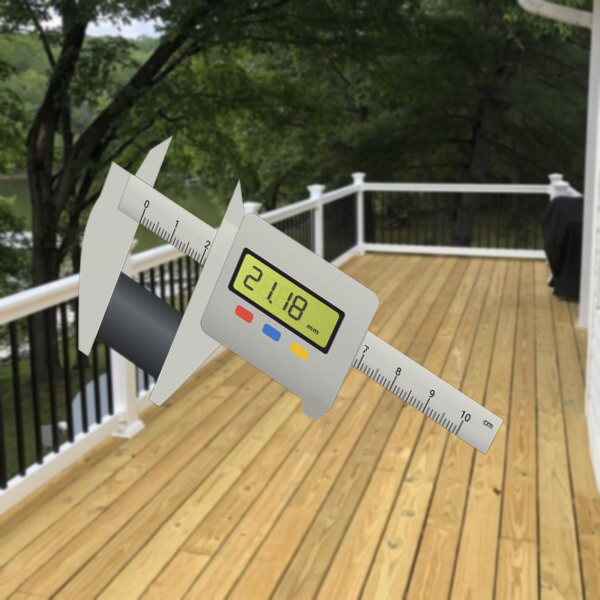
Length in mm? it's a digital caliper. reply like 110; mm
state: 21.18; mm
